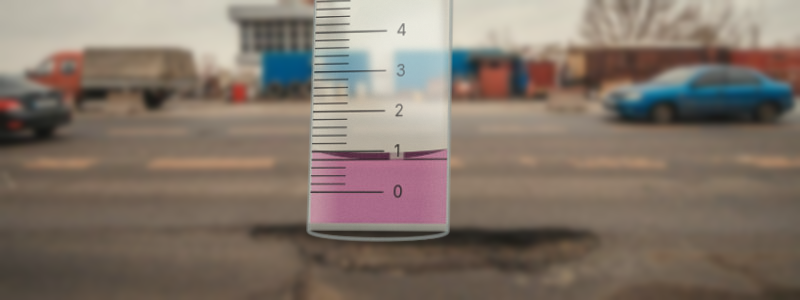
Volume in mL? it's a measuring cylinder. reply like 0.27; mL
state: 0.8; mL
